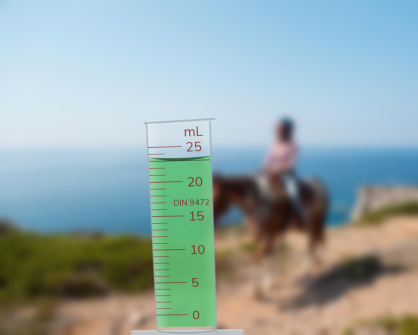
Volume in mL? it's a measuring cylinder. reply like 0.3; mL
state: 23; mL
